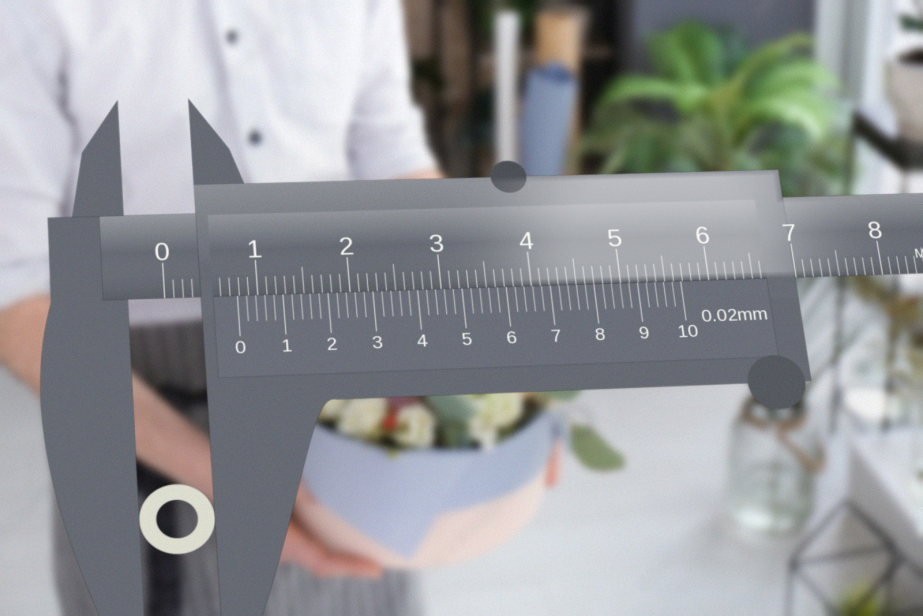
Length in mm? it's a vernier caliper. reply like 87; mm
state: 7.8; mm
